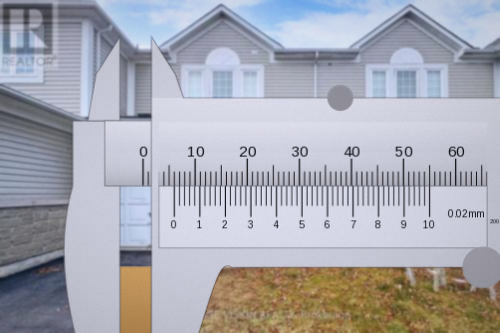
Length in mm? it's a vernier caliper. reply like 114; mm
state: 6.0; mm
